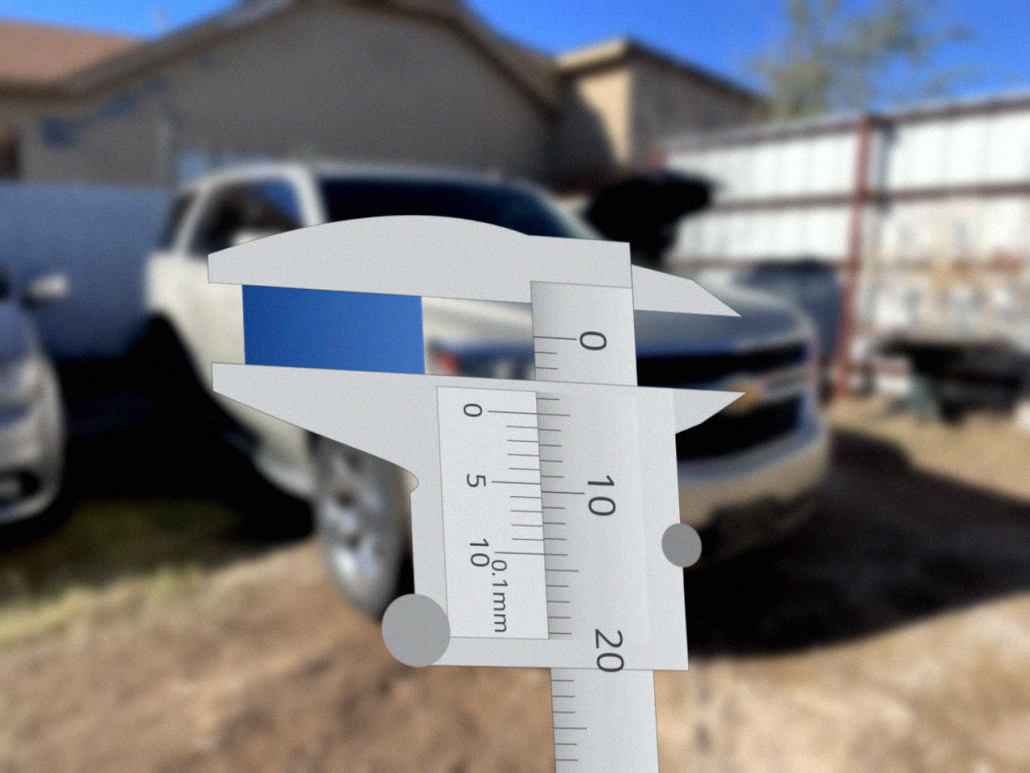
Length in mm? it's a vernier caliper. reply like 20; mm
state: 5.0; mm
